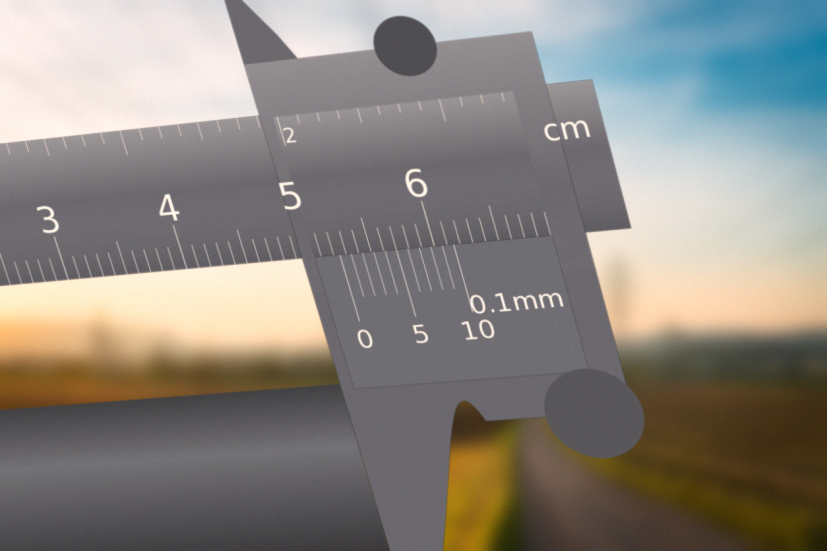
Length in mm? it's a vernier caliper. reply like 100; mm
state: 52.5; mm
